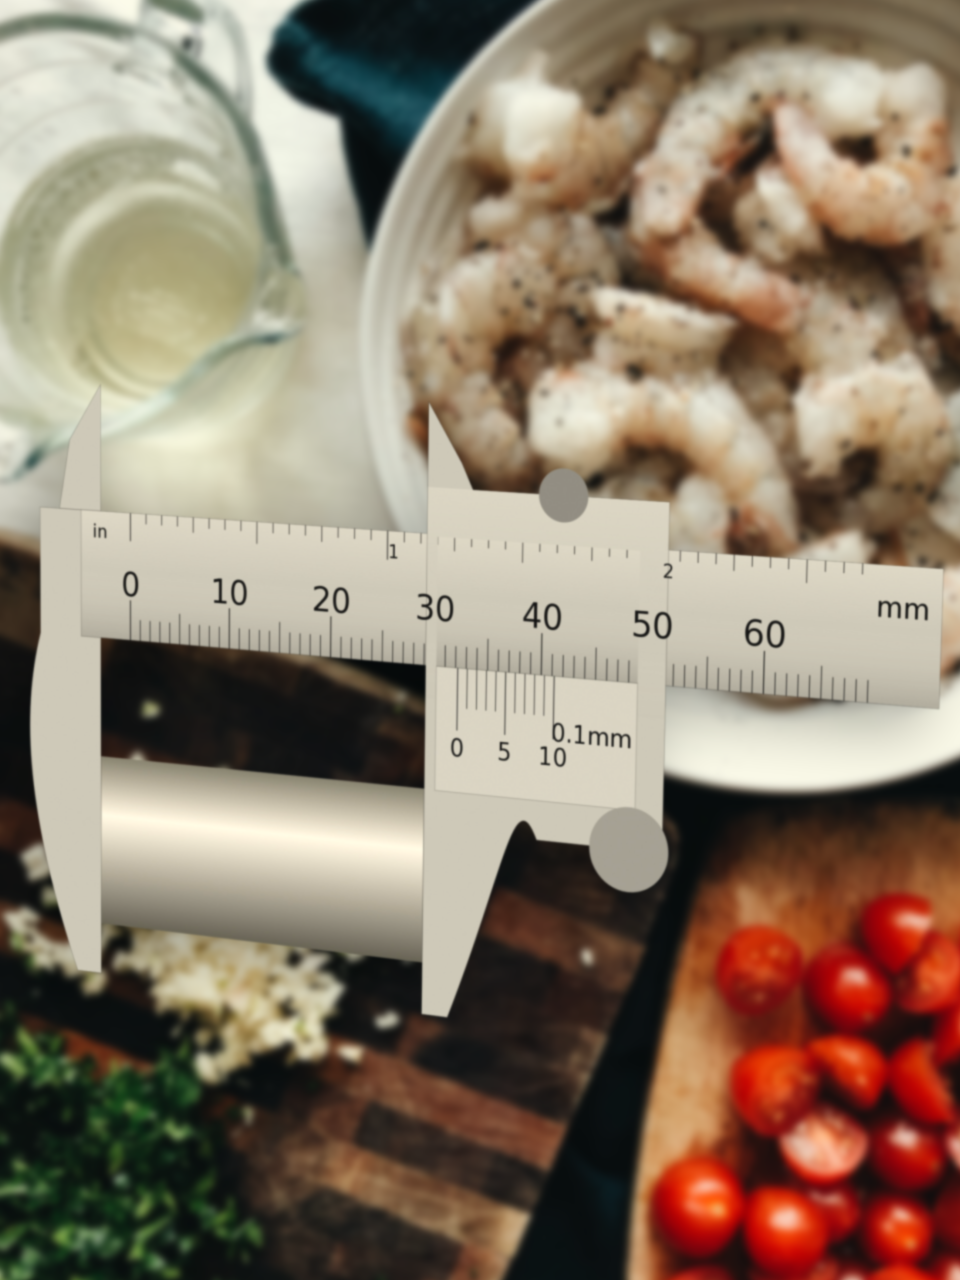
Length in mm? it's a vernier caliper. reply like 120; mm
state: 32.2; mm
